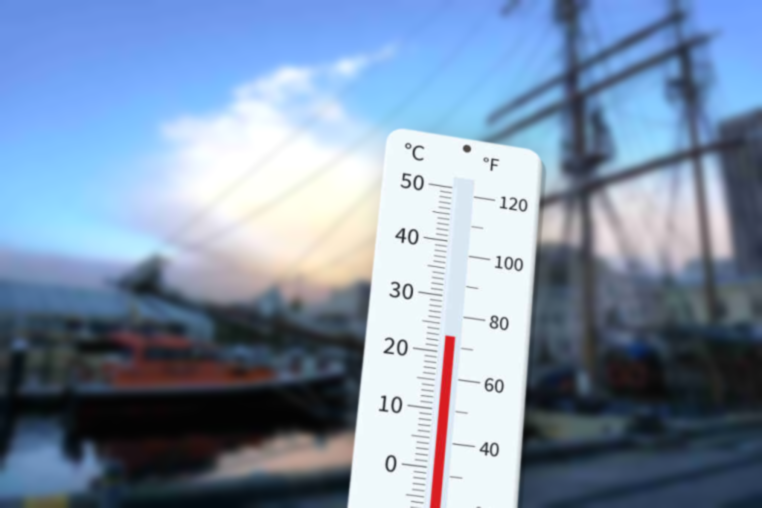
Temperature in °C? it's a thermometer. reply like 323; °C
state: 23; °C
